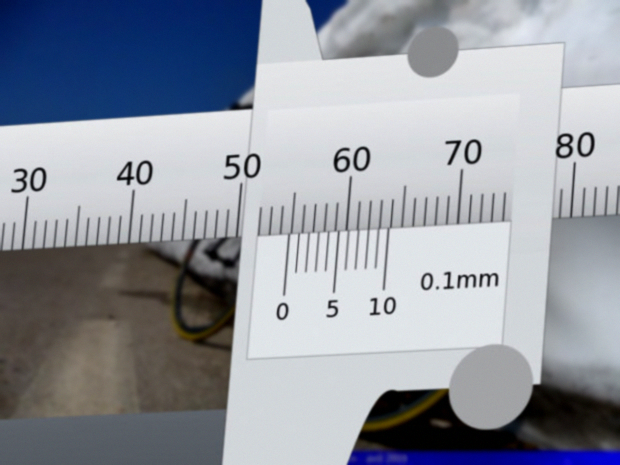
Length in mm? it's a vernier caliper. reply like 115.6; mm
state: 54.8; mm
